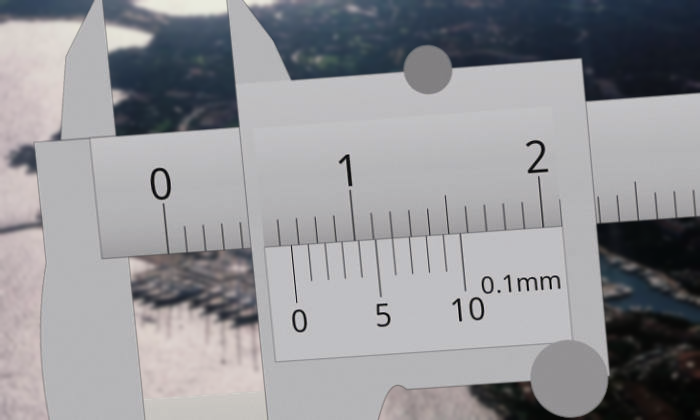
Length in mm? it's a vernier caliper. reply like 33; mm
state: 6.6; mm
